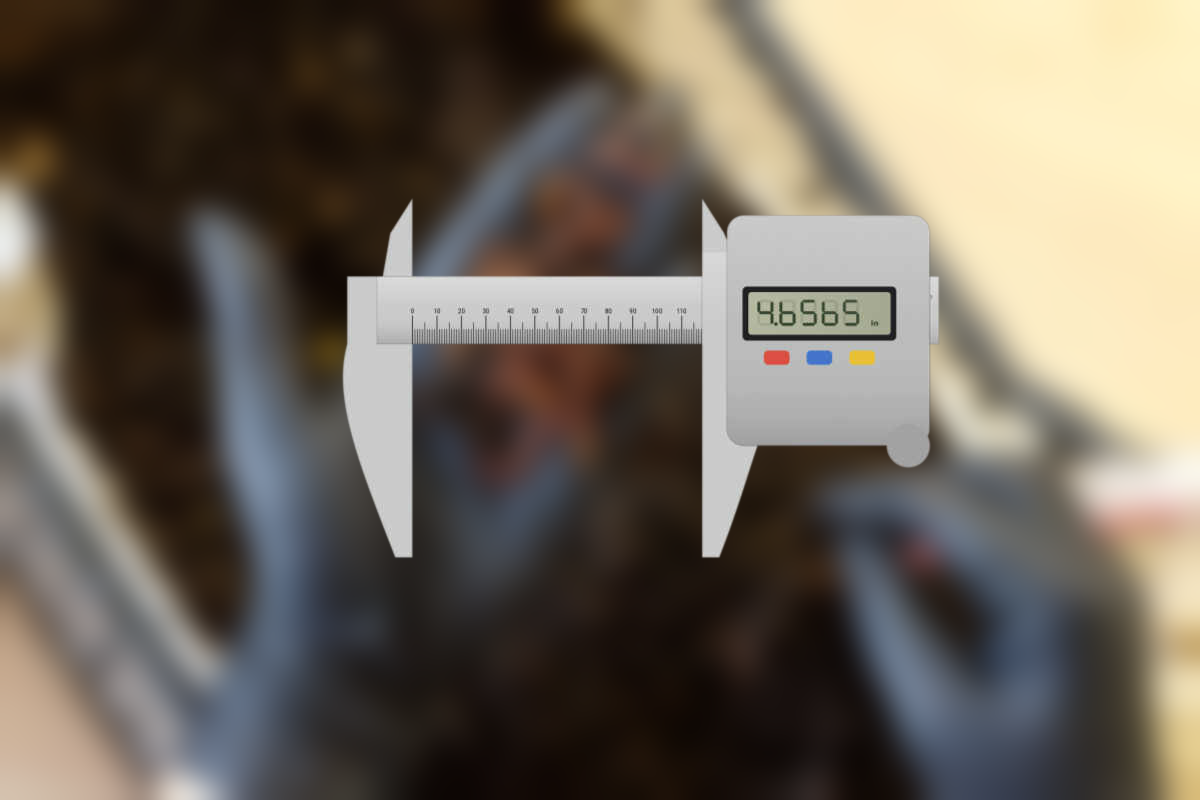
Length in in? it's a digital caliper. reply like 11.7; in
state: 4.6565; in
